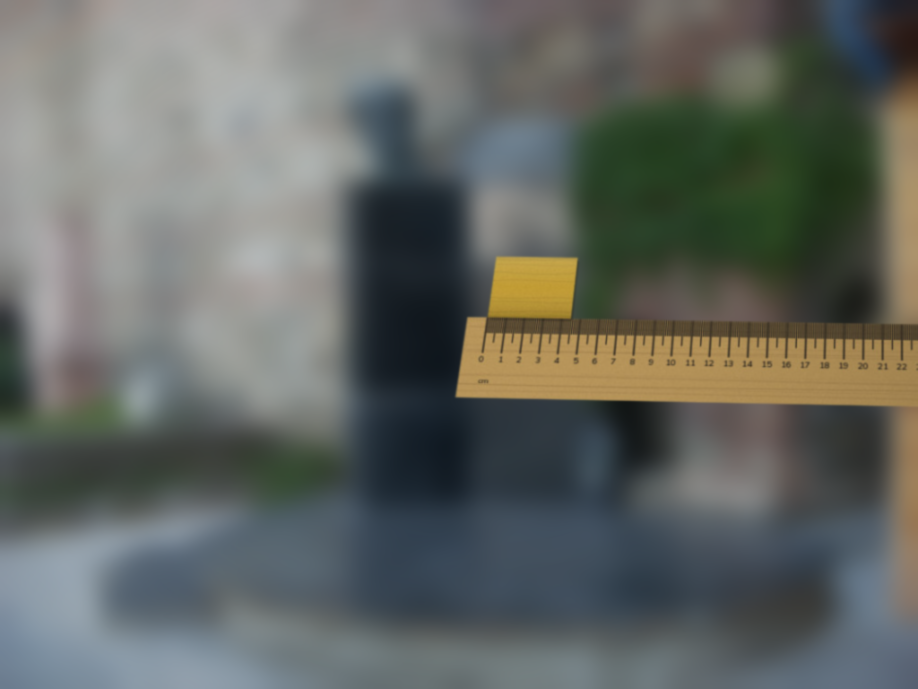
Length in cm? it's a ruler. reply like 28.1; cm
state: 4.5; cm
